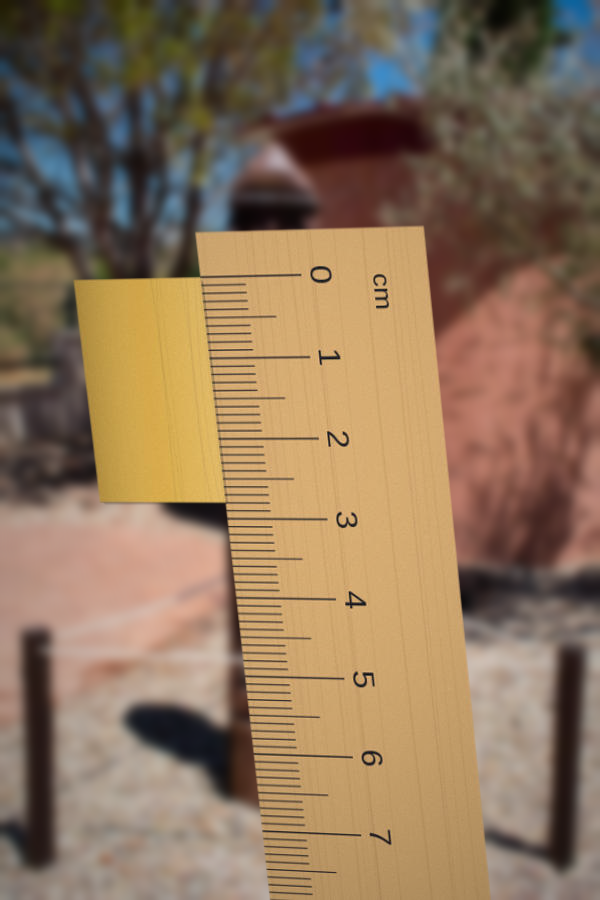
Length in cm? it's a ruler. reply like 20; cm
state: 2.8; cm
